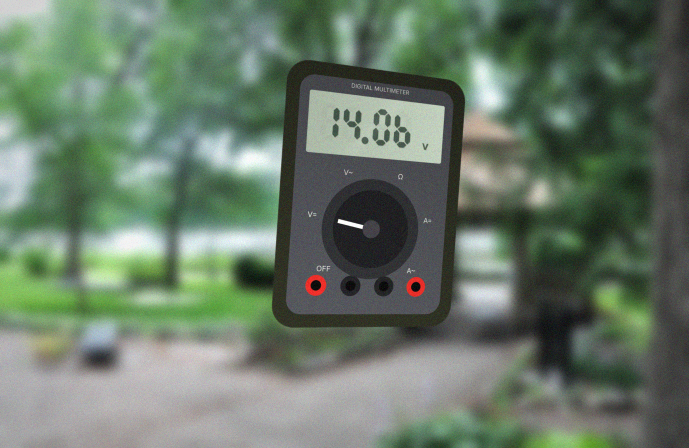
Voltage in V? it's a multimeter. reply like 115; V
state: 14.06; V
